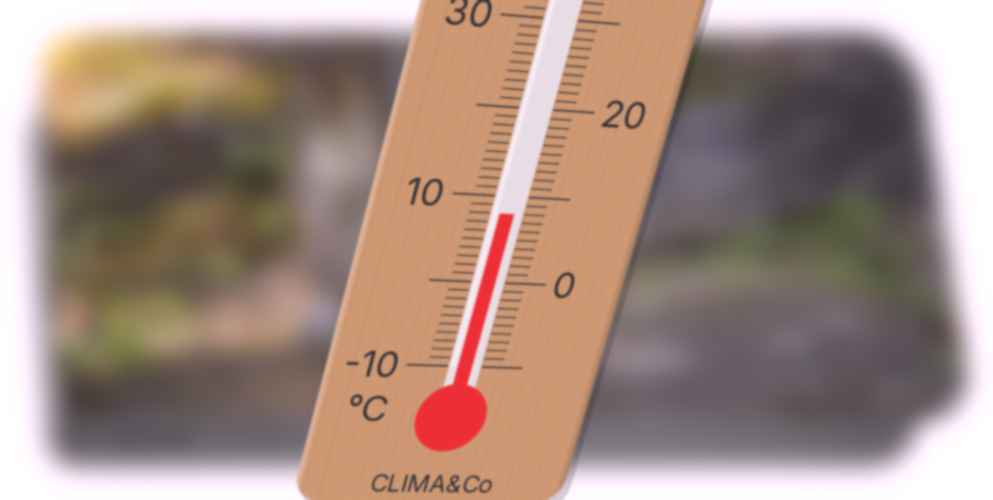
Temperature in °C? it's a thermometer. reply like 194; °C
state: 8; °C
